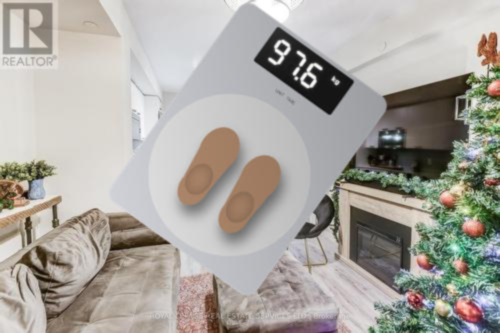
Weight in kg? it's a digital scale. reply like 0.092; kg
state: 97.6; kg
